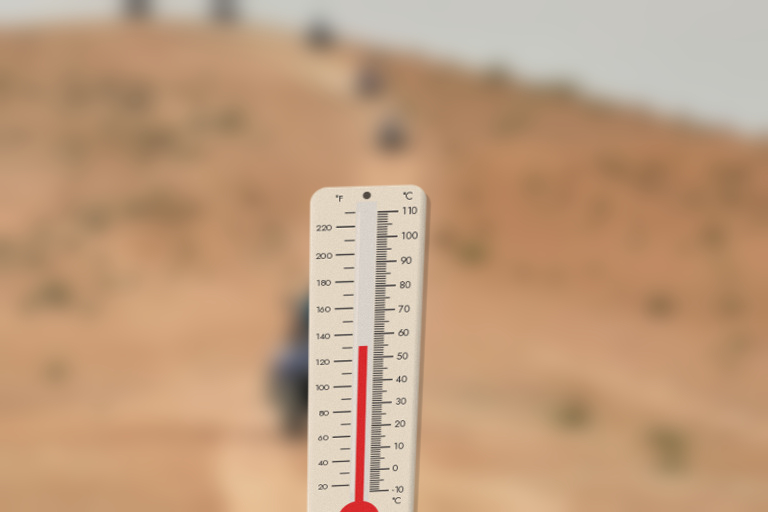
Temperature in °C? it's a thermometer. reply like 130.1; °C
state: 55; °C
